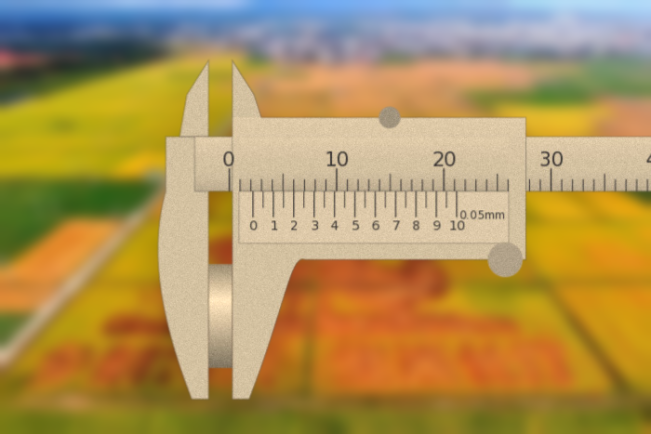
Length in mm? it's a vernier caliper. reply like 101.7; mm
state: 2.2; mm
